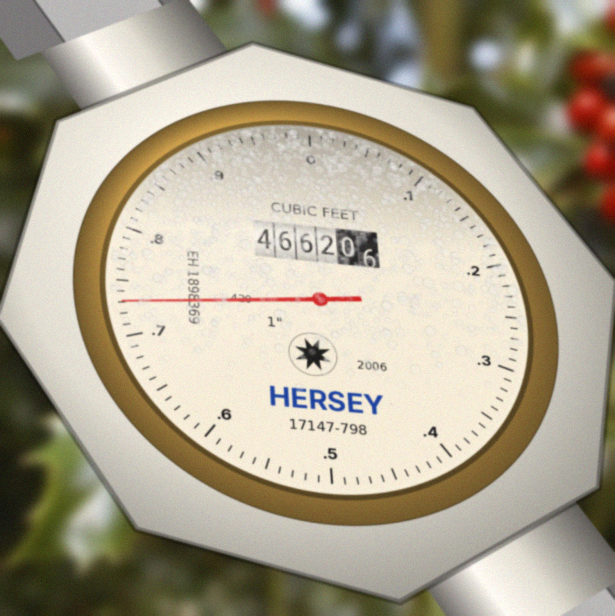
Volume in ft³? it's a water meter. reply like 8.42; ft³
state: 466205.73; ft³
